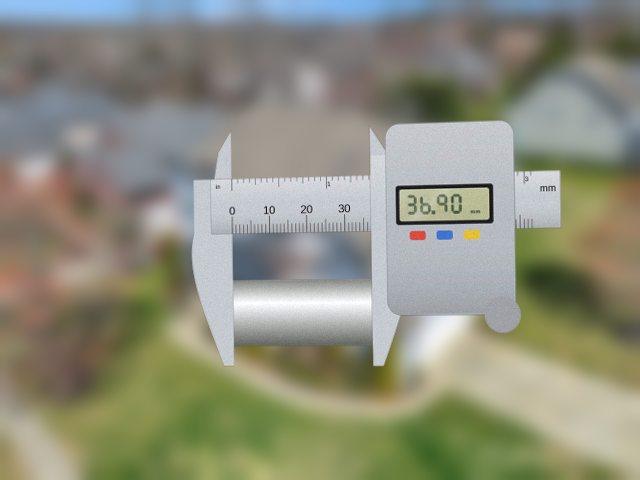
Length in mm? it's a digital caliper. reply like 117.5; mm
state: 36.90; mm
